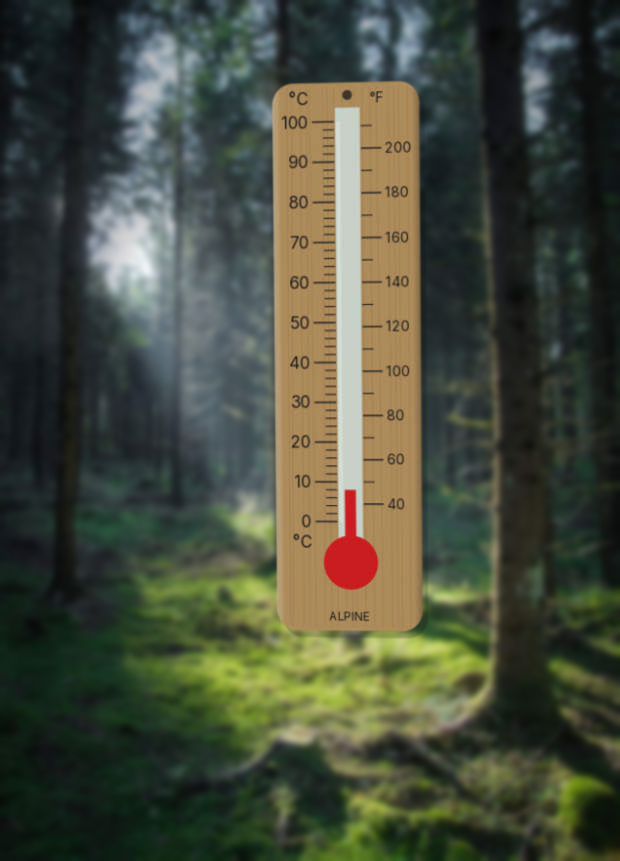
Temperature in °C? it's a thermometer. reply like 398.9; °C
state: 8; °C
